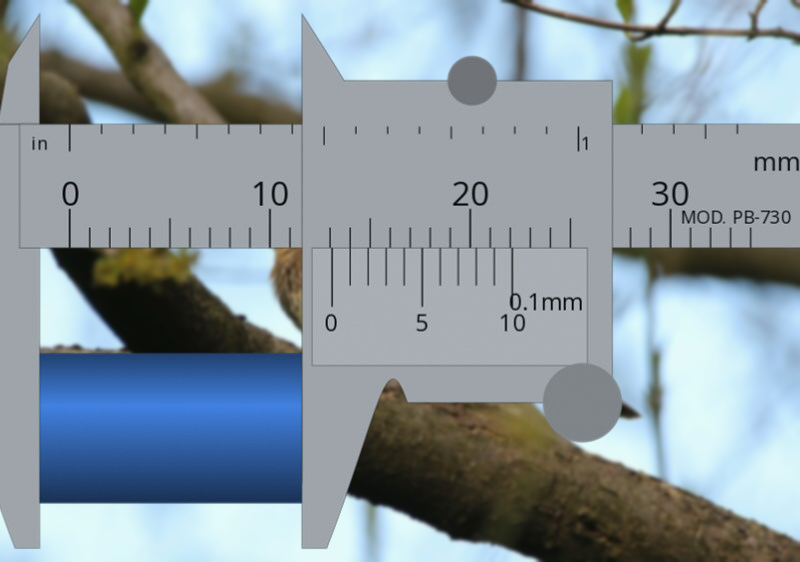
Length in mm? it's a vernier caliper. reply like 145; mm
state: 13.1; mm
